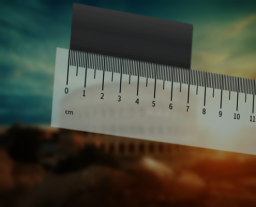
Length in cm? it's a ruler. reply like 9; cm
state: 7; cm
